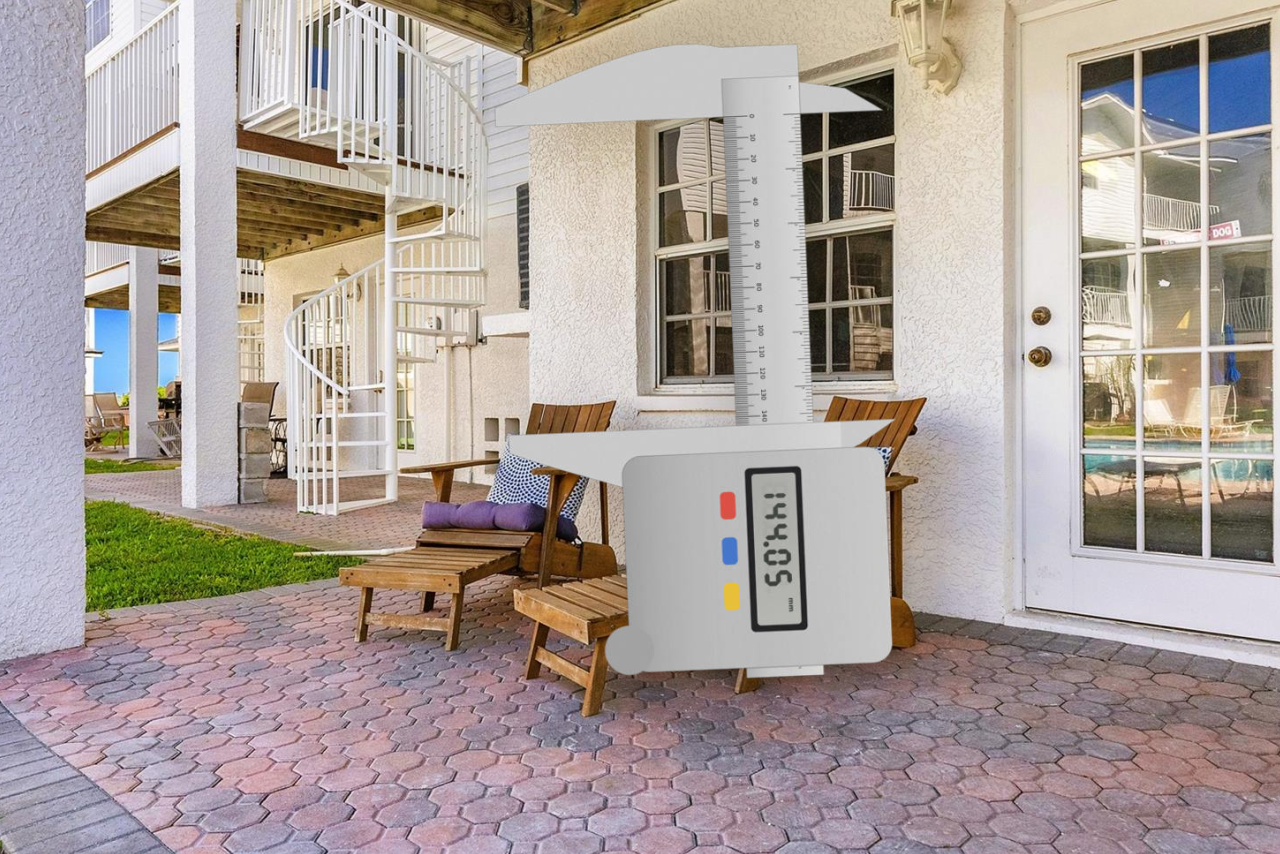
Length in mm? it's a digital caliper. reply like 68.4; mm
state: 144.05; mm
